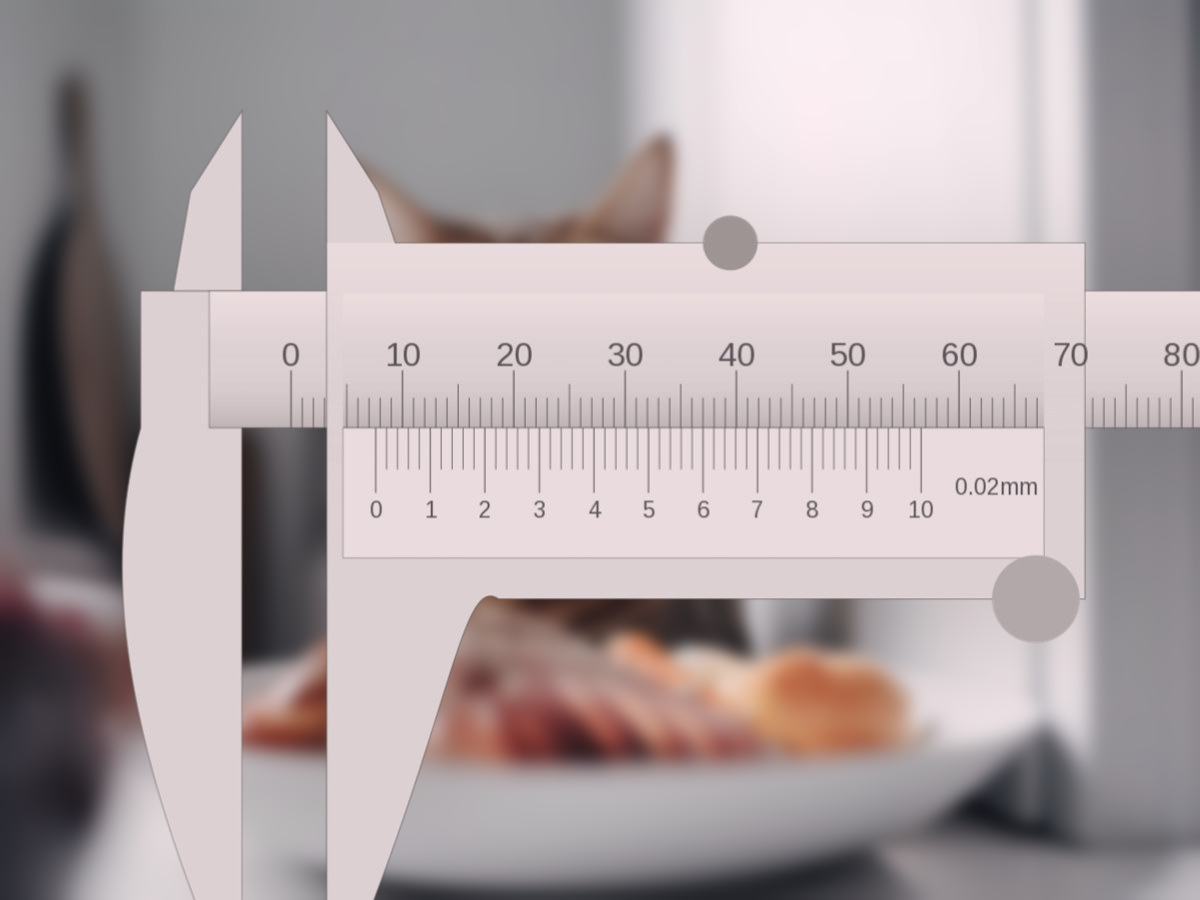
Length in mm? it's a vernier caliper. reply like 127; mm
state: 7.6; mm
